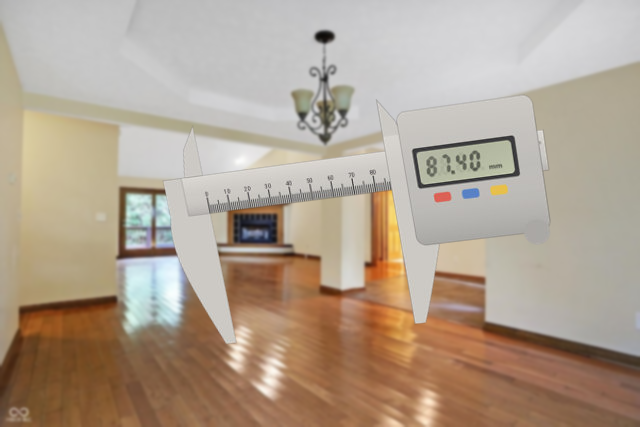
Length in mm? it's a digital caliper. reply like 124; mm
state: 87.40; mm
